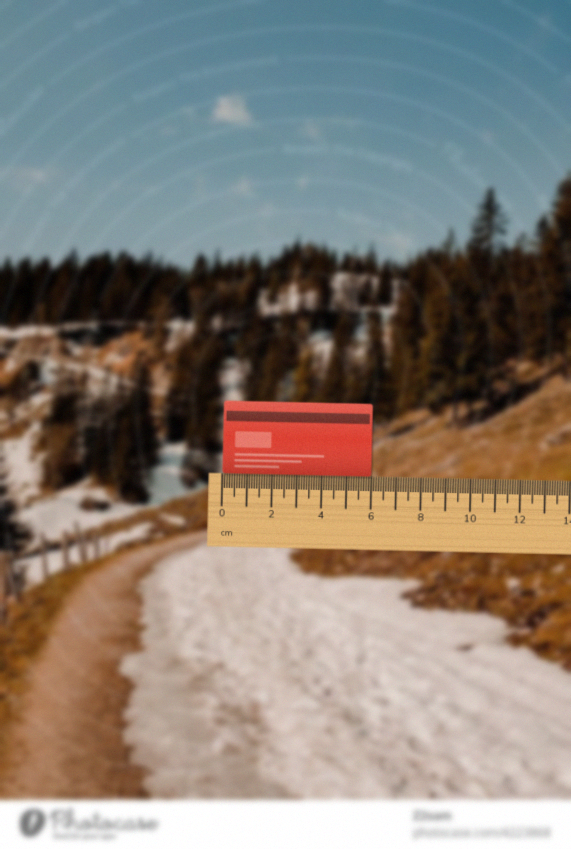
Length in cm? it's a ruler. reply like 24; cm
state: 6; cm
